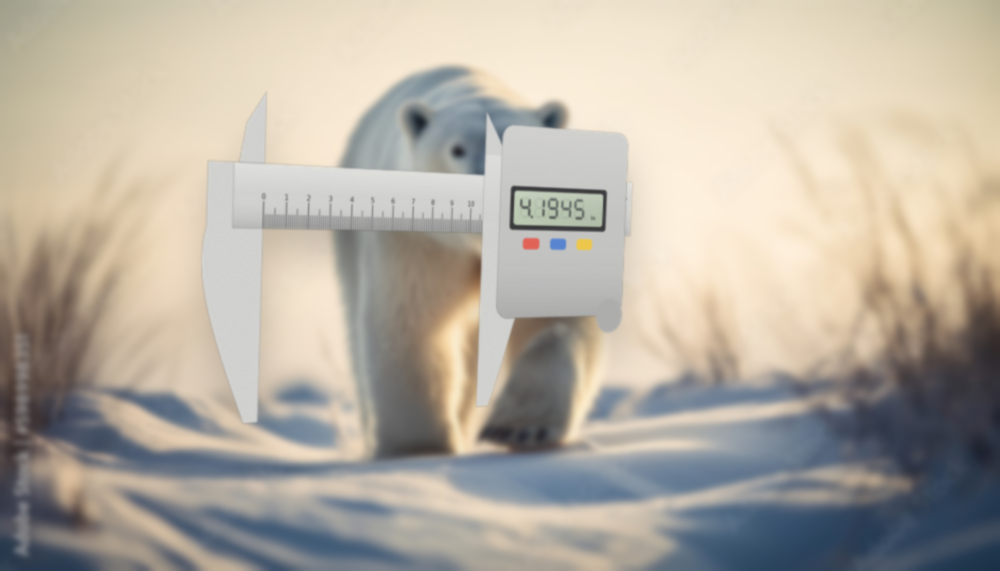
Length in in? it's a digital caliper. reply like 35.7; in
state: 4.1945; in
